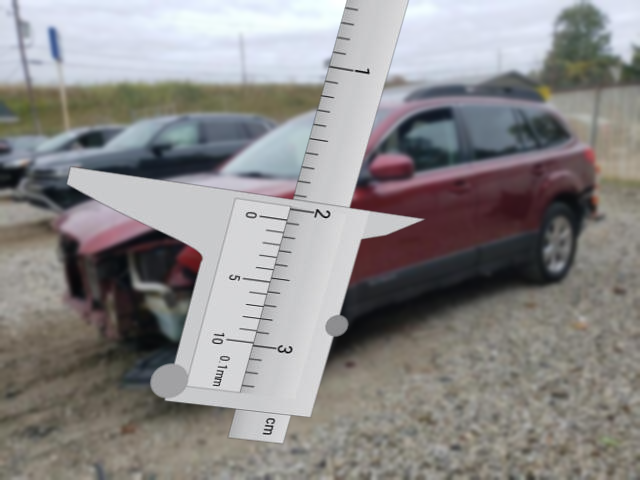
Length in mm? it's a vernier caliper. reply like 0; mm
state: 20.8; mm
